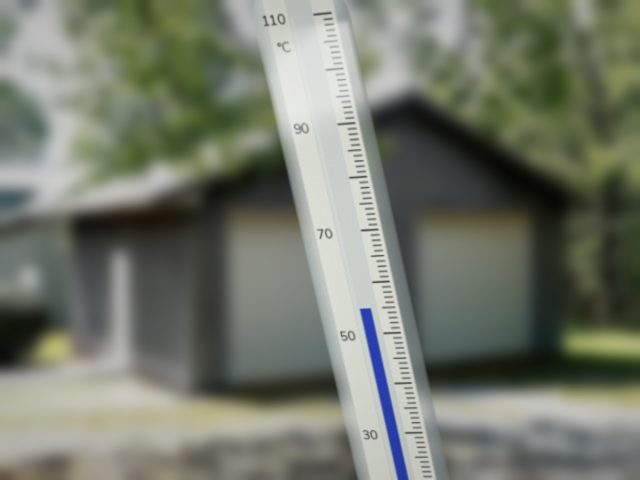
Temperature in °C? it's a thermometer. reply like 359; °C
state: 55; °C
